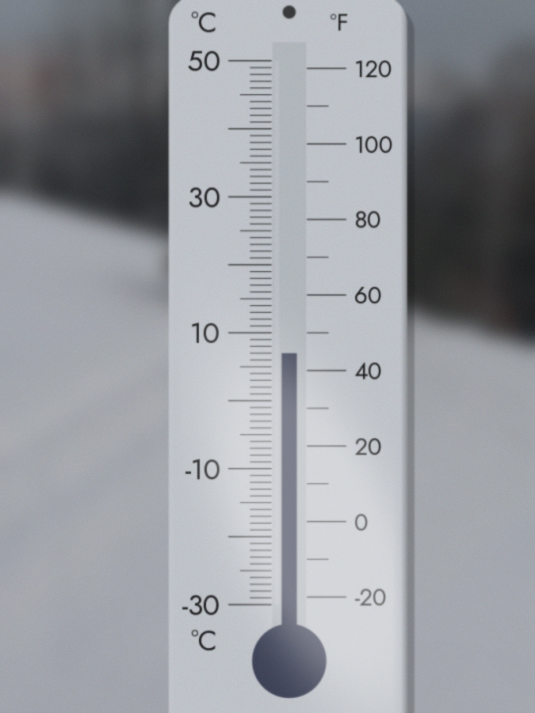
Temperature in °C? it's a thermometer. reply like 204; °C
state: 7; °C
